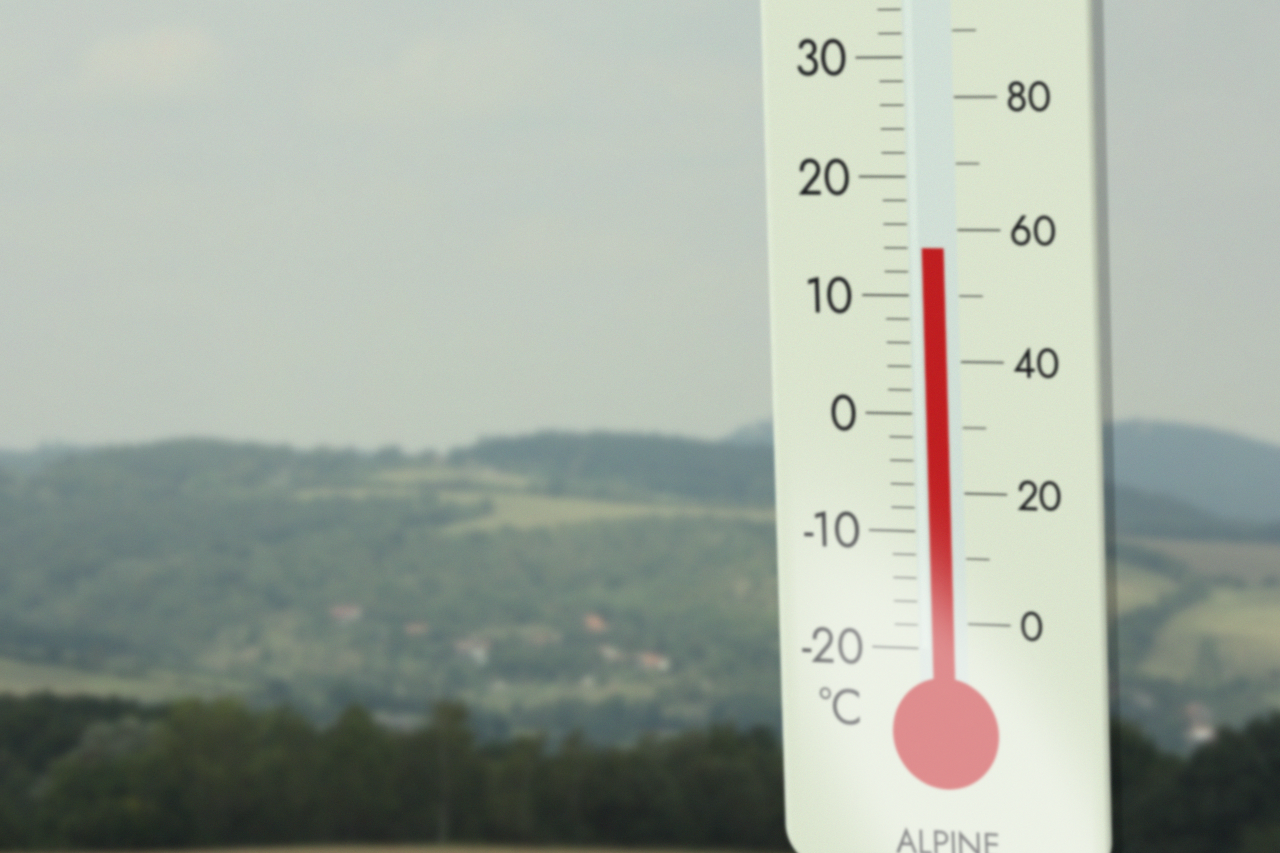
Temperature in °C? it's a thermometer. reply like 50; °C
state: 14; °C
